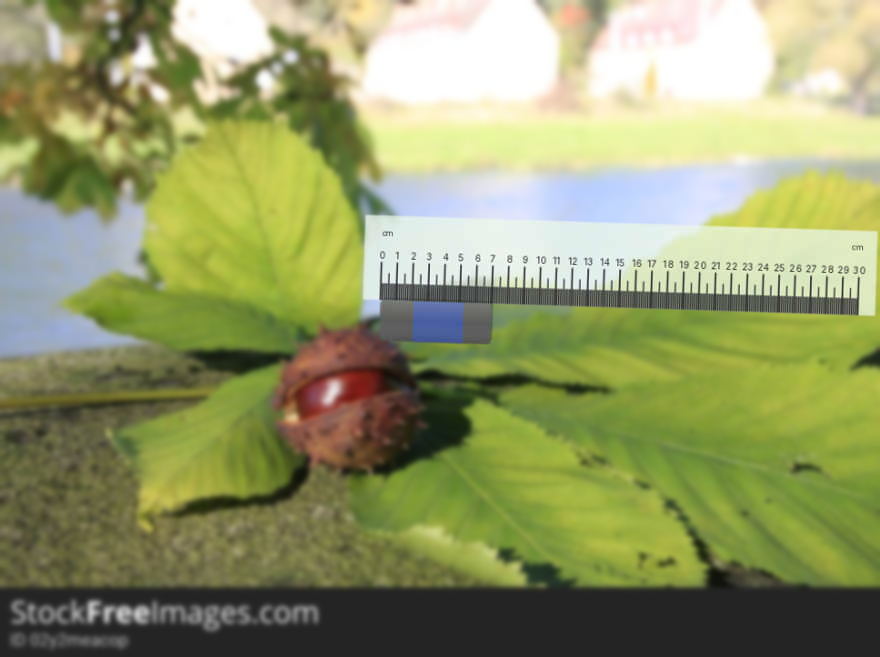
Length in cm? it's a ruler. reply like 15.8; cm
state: 7; cm
